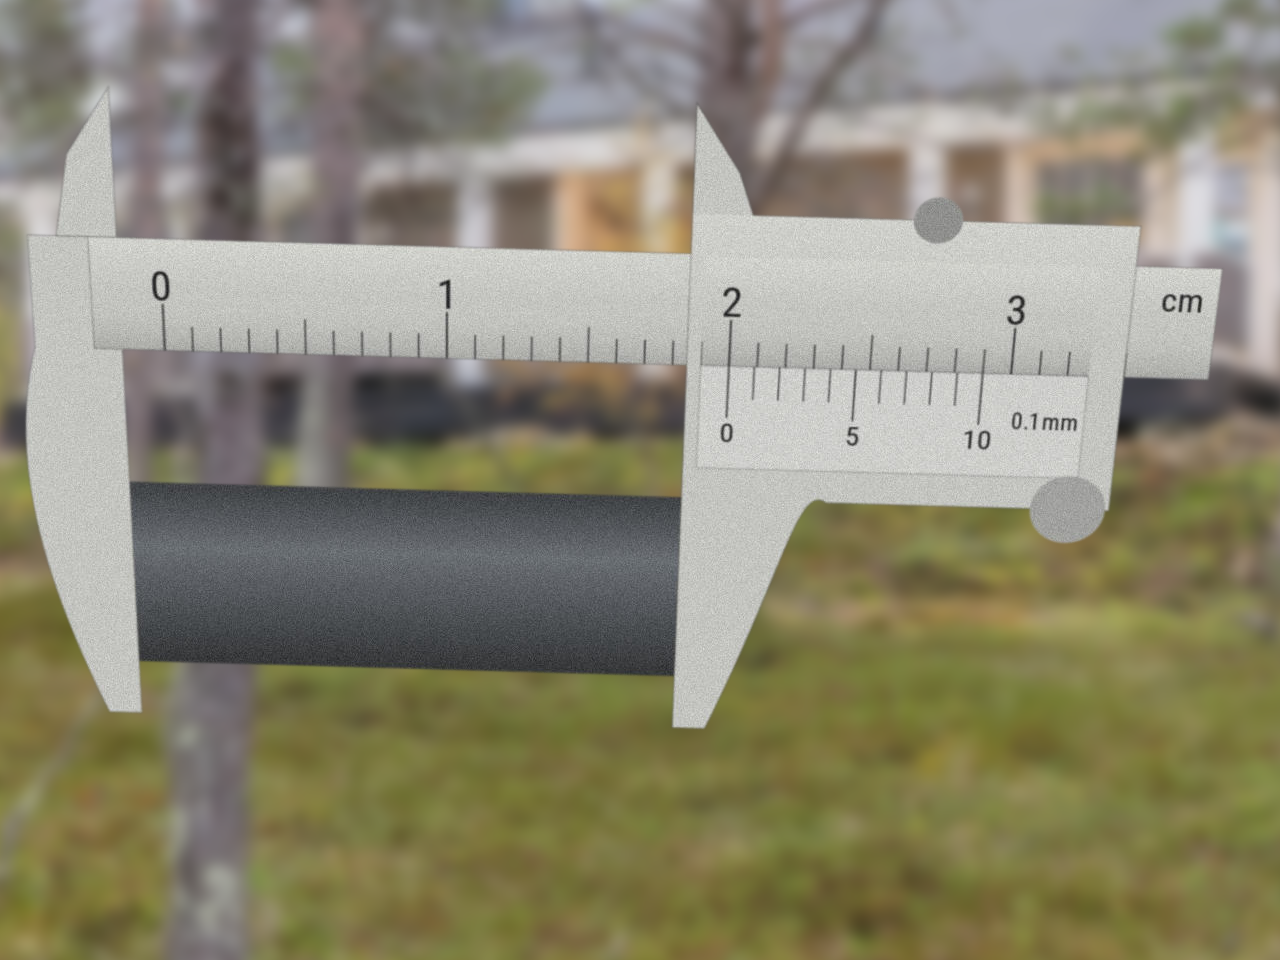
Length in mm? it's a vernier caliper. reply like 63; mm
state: 20.0; mm
